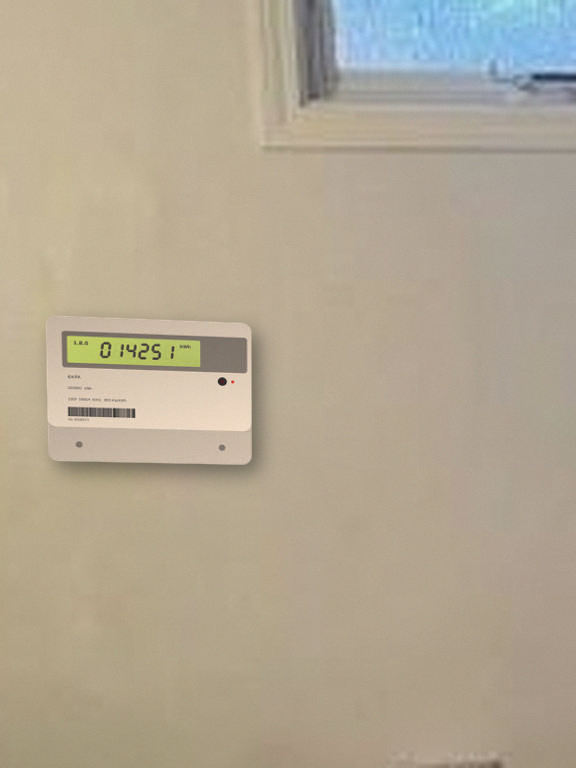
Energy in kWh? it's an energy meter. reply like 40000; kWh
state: 14251; kWh
